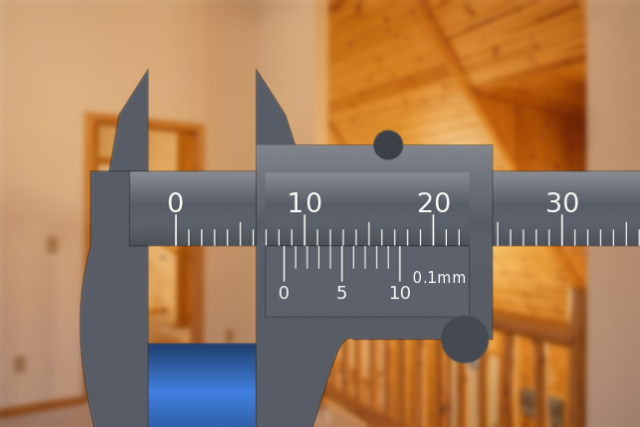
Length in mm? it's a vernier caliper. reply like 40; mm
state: 8.4; mm
